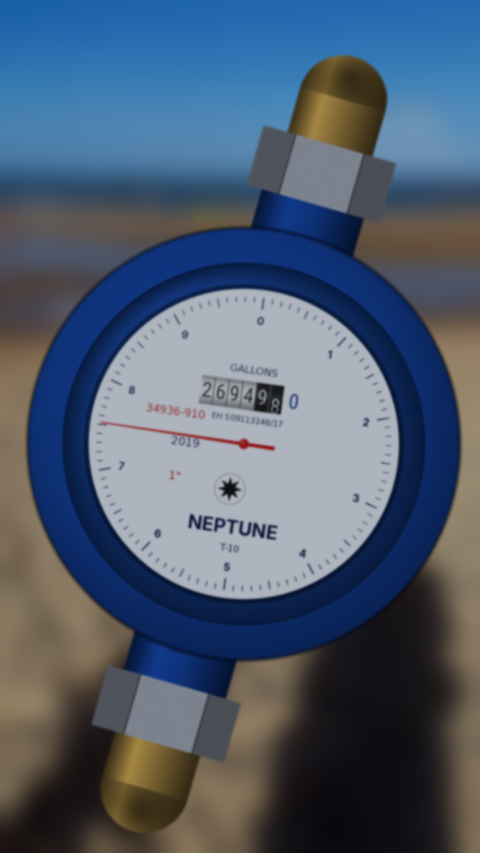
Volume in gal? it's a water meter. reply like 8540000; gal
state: 2694977.5; gal
